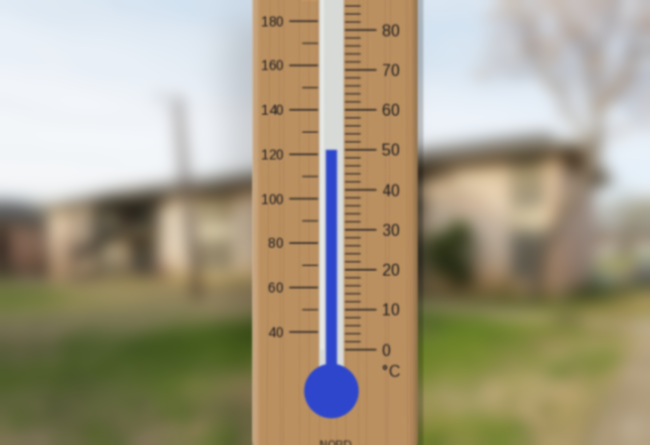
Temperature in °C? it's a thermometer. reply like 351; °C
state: 50; °C
